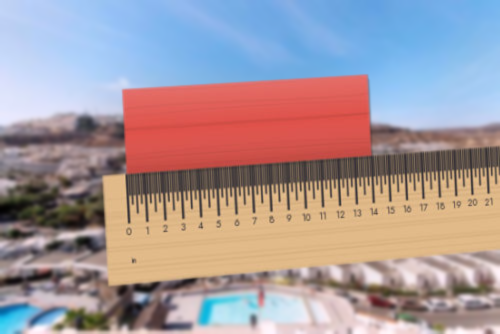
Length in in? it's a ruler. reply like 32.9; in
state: 14; in
